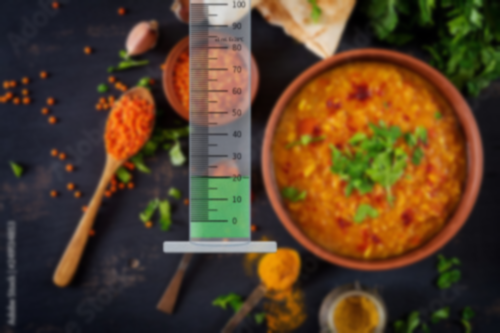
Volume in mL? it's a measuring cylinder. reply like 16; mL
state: 20; mL
